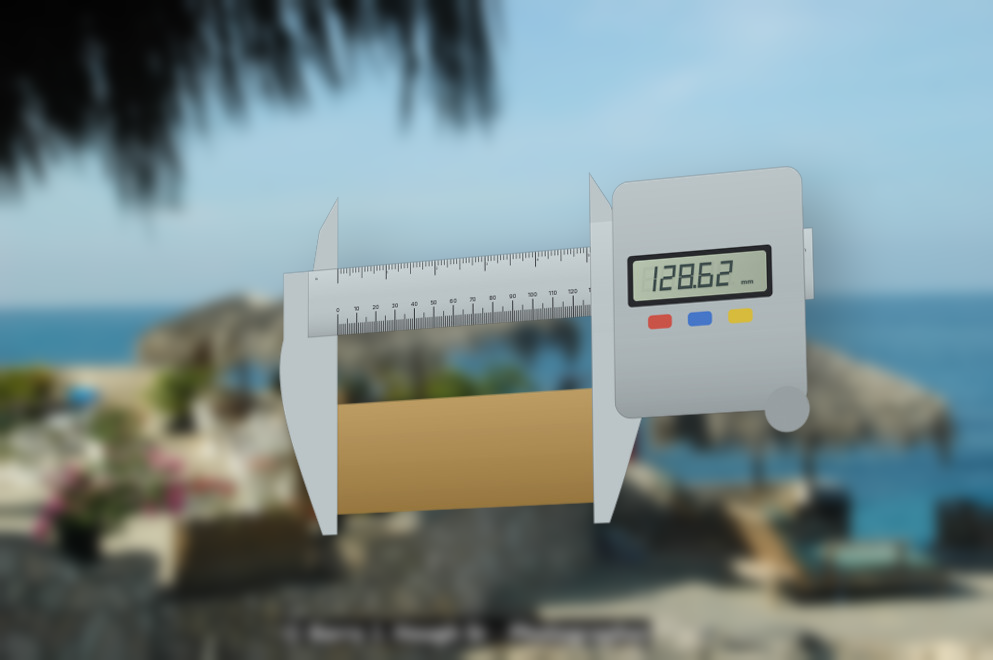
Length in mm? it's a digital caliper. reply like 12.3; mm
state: 128.62; mm
